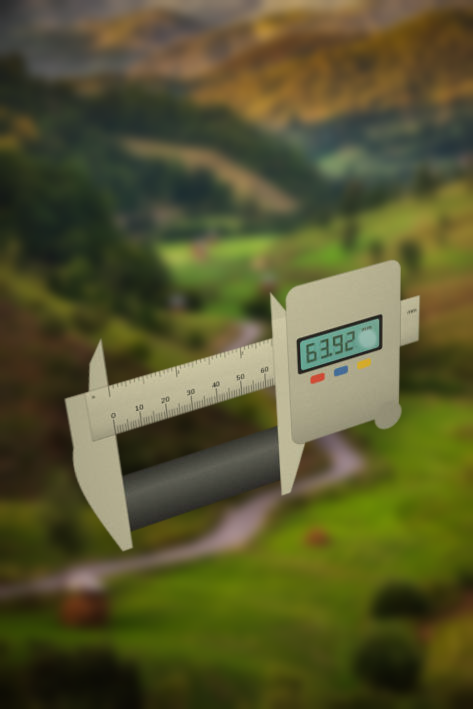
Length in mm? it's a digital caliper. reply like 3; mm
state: 63.92; mm
